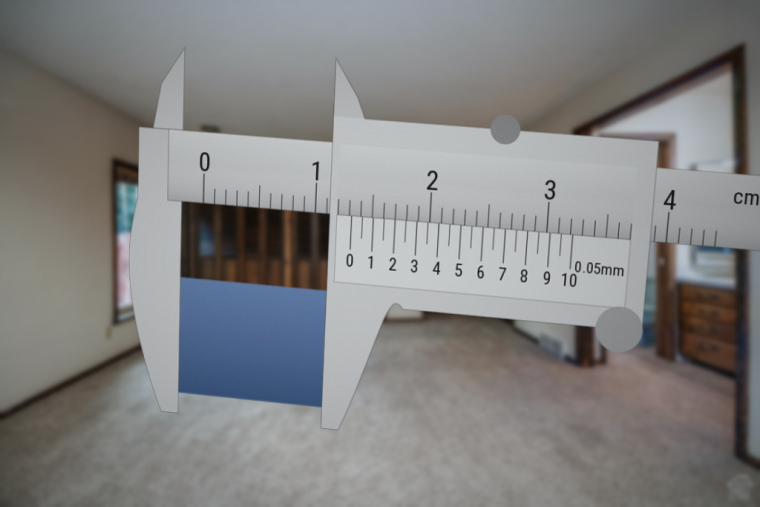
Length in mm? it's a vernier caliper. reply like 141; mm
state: 13.2; mm
